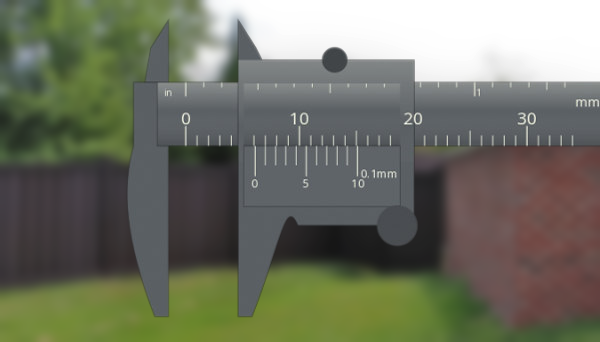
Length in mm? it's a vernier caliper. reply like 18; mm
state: 6.1; mm
